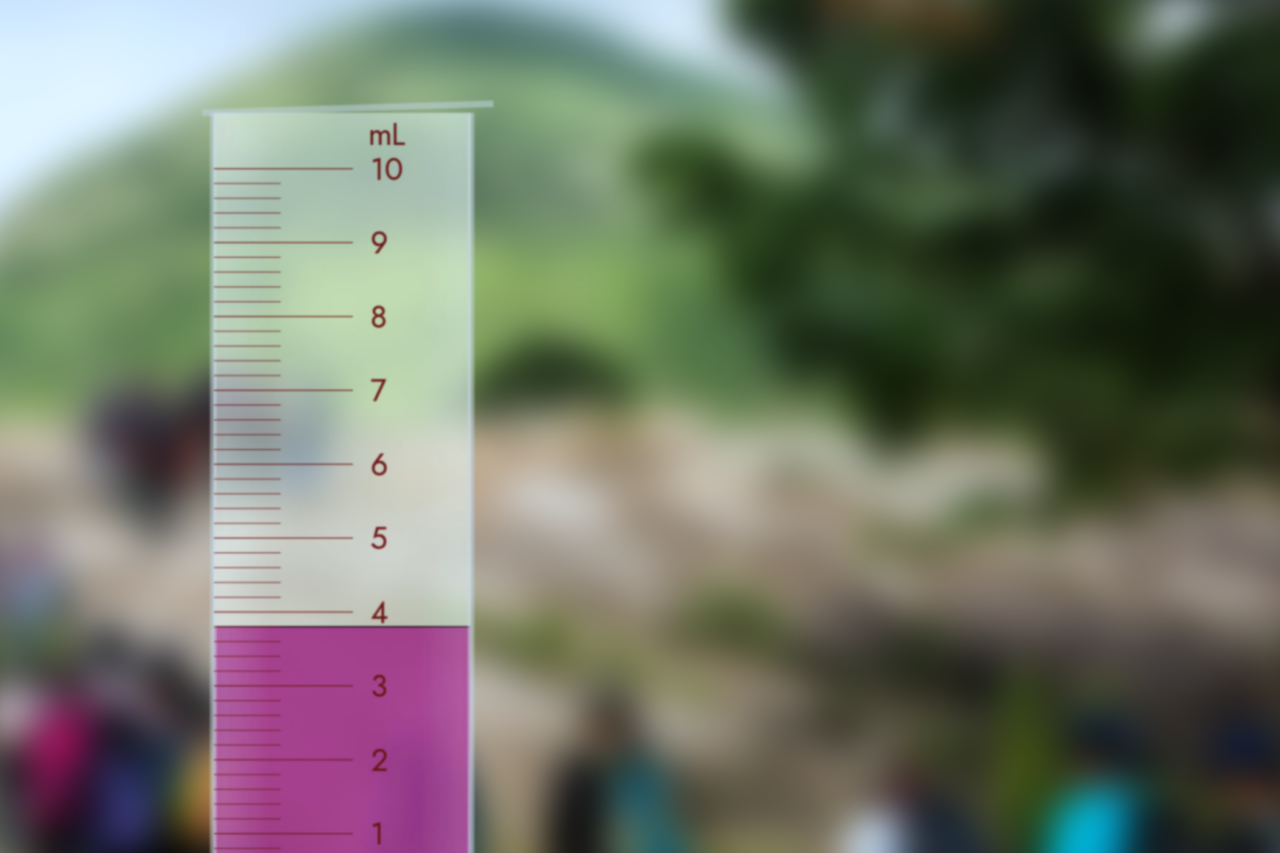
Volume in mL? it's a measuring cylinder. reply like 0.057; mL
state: 3.8; mL
